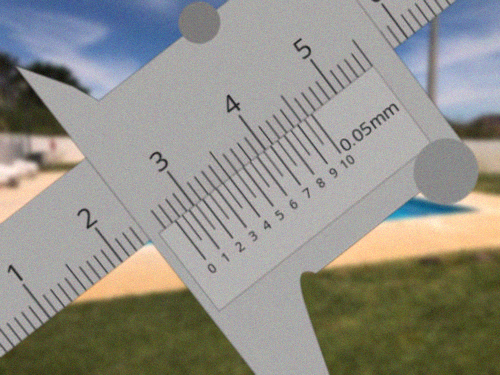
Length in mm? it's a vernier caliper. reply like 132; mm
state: 27.4; mm
